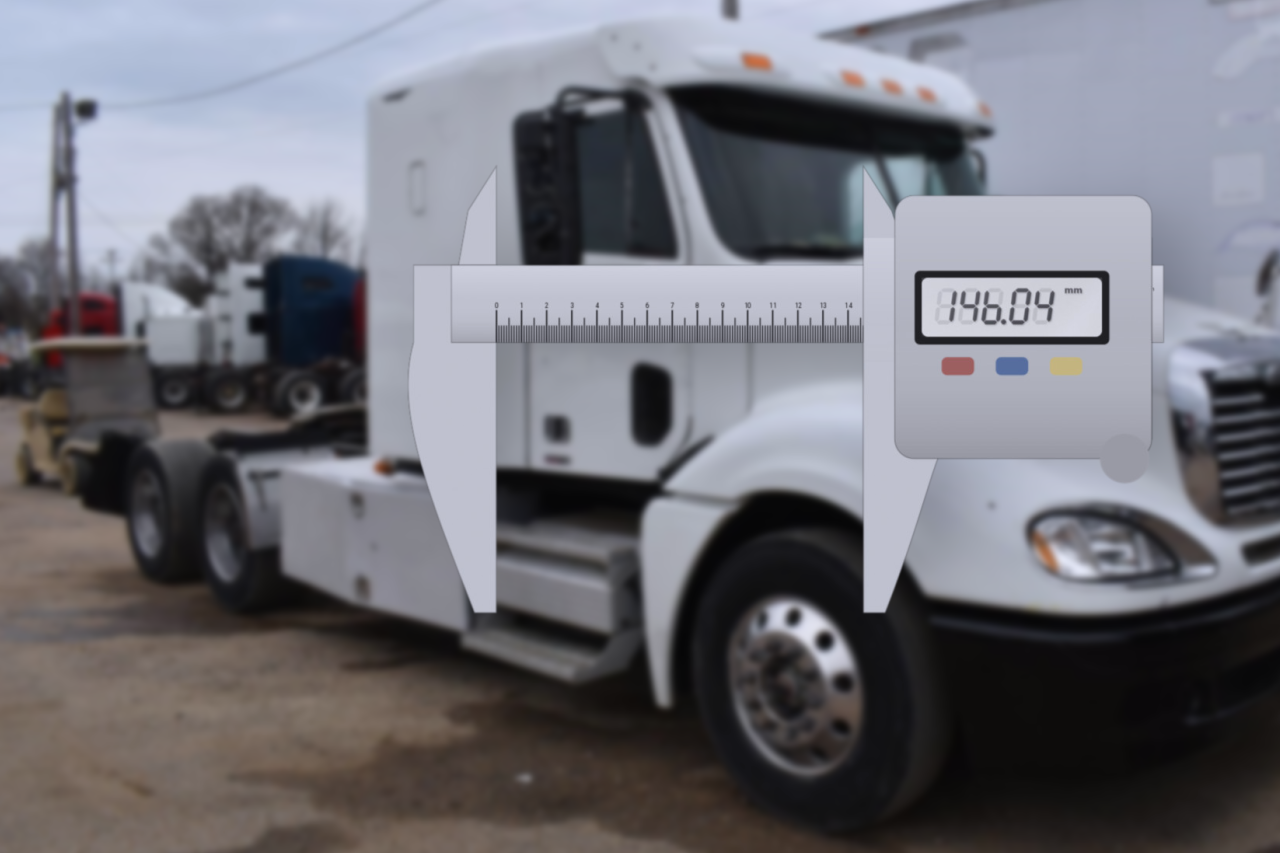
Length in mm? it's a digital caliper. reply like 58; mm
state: 146.04; mm
